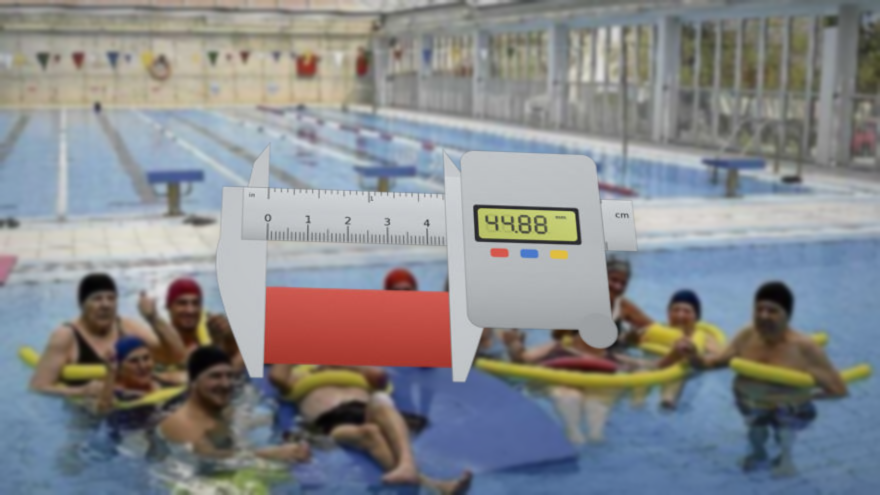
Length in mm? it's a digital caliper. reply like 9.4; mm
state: 44.88; mm
